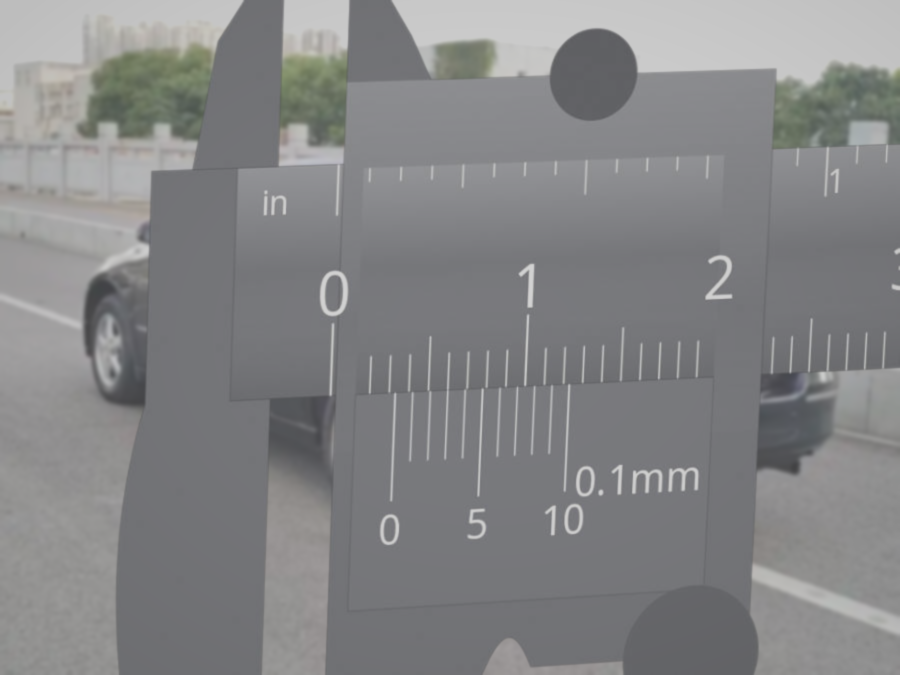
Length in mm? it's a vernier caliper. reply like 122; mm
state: 3.3; mm
